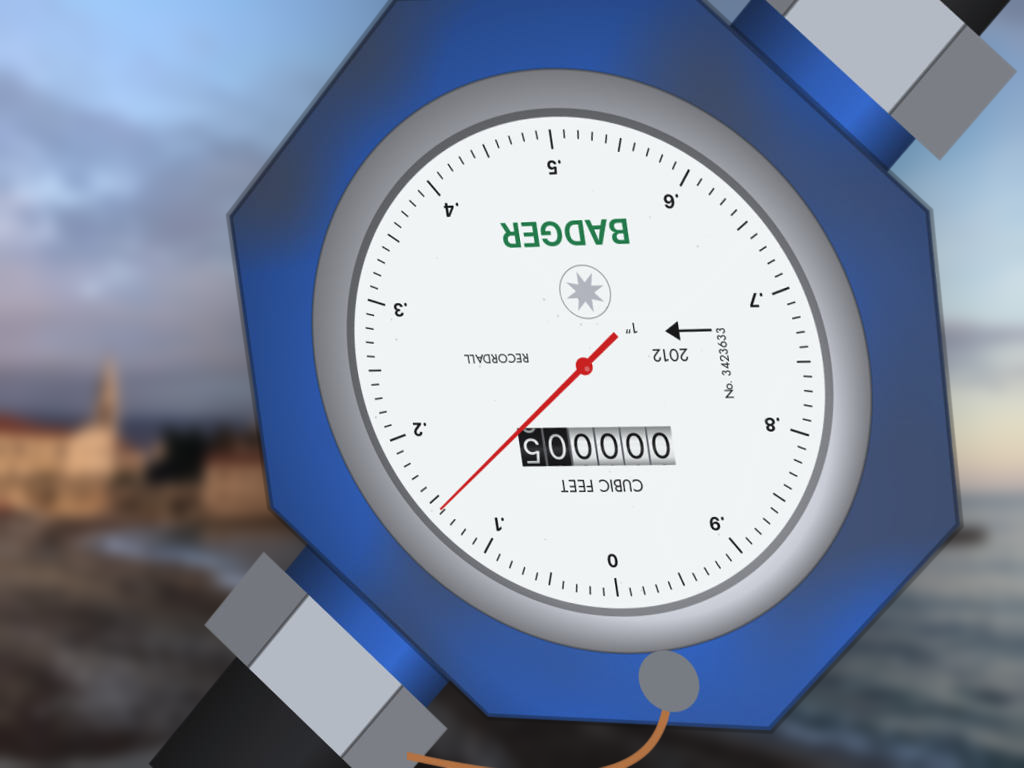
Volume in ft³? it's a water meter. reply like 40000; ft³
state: 5.14; ft³
